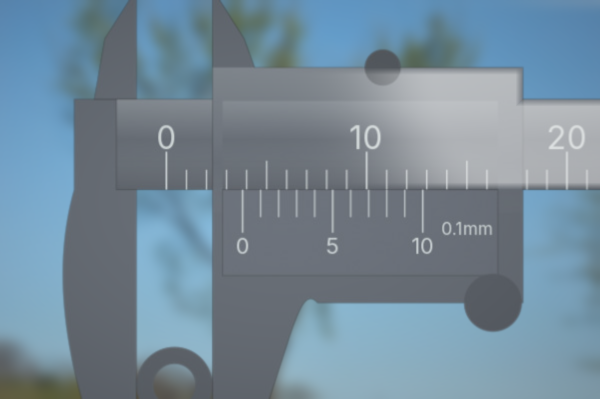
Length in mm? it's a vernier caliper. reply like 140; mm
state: 3.8; mm
